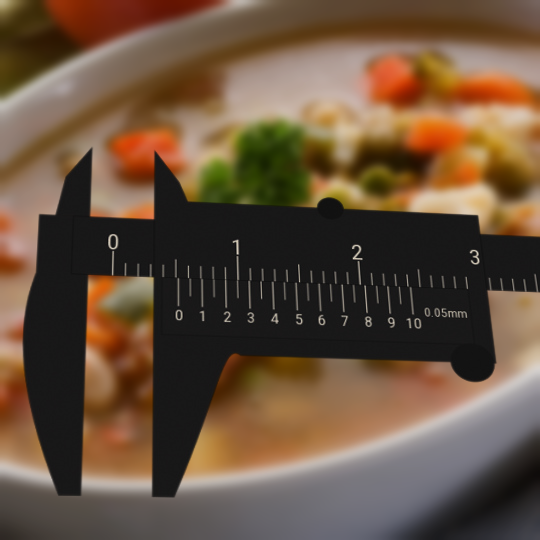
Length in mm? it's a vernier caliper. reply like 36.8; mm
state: 5.2; mm
